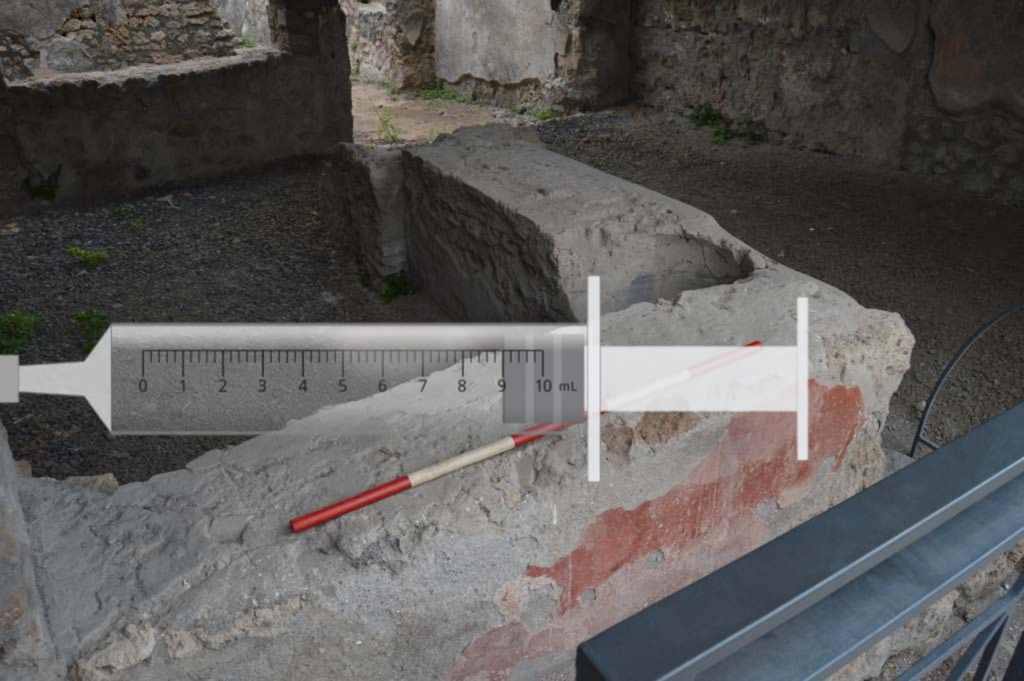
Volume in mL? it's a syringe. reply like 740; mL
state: 9; mL
